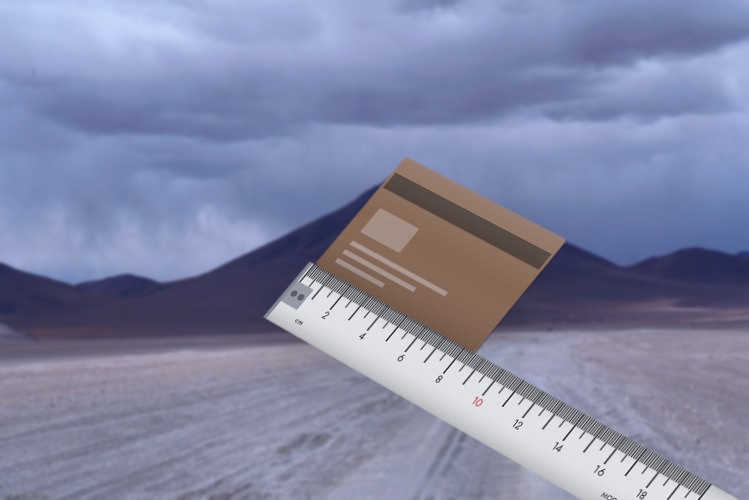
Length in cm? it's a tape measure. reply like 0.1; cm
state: 8.5; cm
